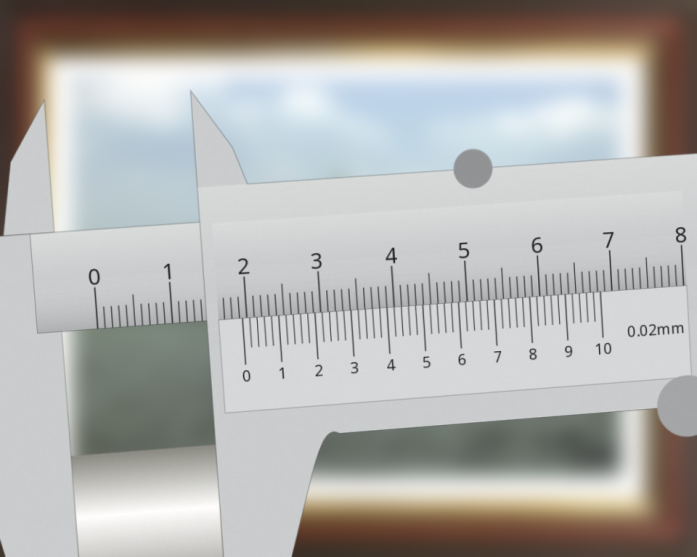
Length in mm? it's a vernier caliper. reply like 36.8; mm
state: 19.4; mm
